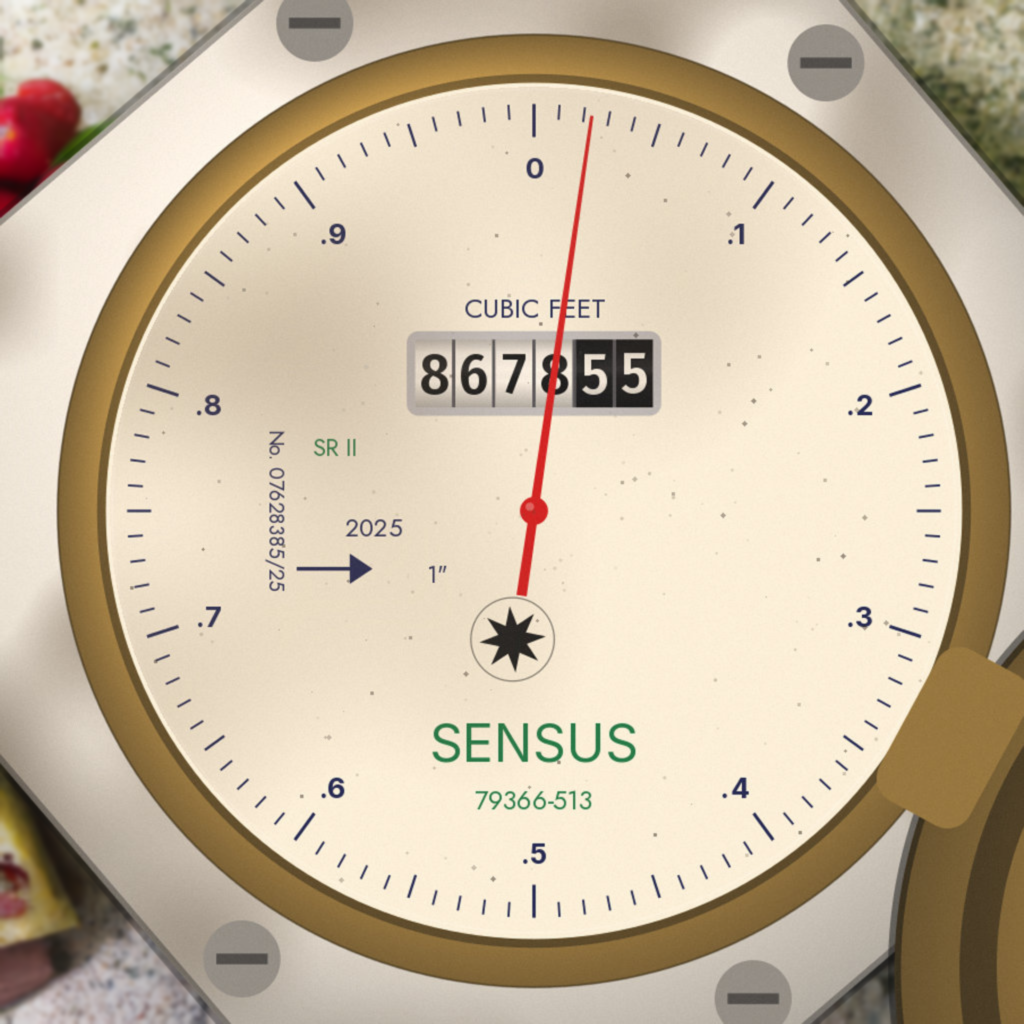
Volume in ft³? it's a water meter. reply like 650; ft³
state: 867855.02; ft³
